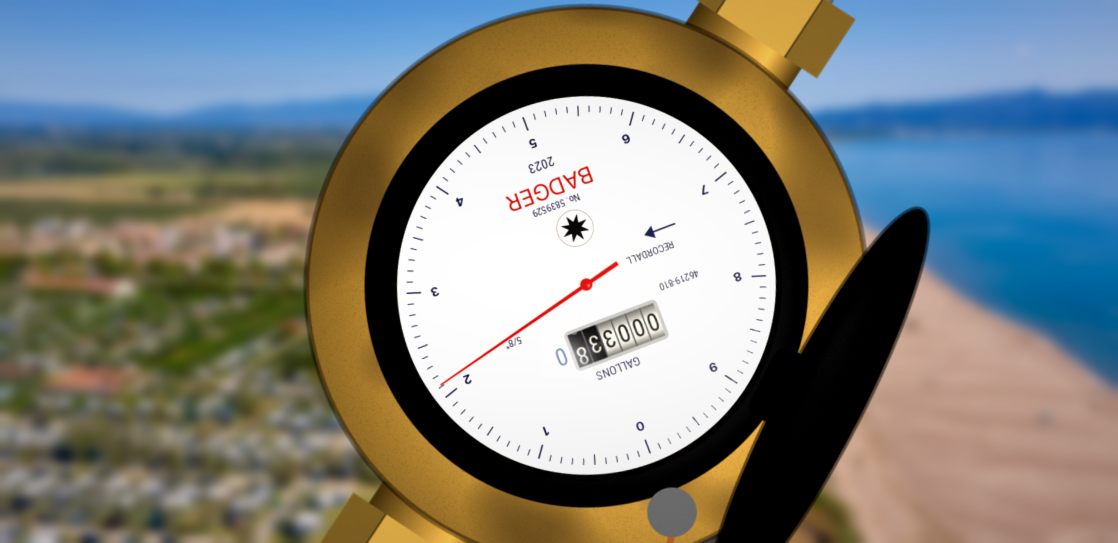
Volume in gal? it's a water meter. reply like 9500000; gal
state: 3382.1; gal
